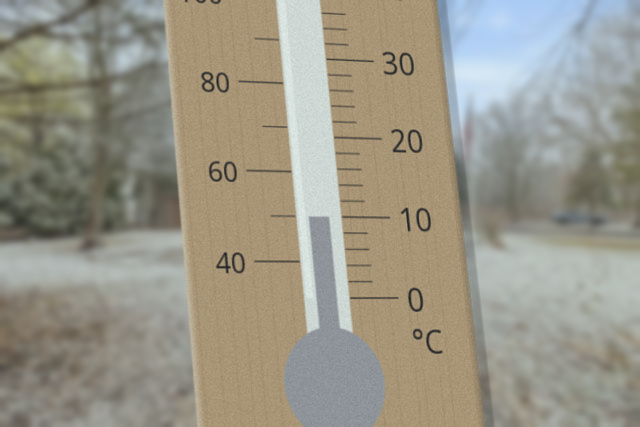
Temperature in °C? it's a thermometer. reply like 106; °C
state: 10; °C
